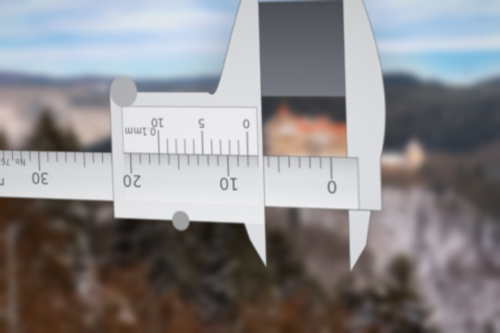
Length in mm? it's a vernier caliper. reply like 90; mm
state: 8.0; mm
